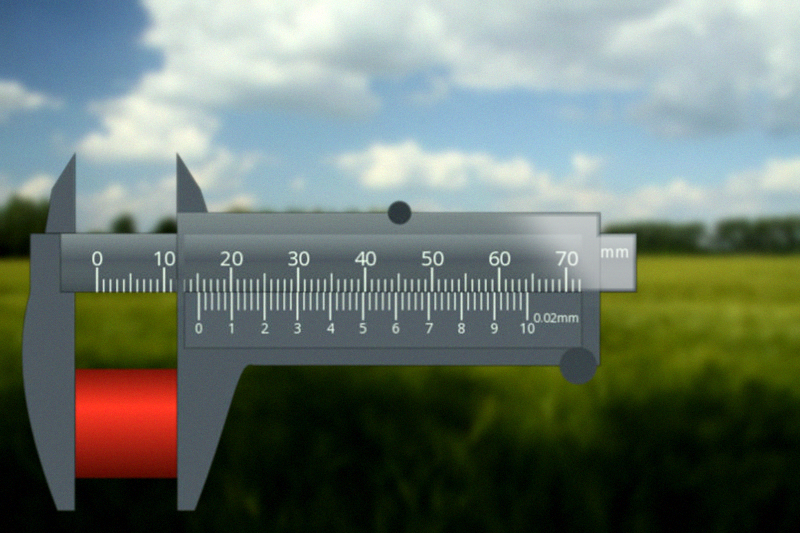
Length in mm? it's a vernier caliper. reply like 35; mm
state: 15.2; mm
